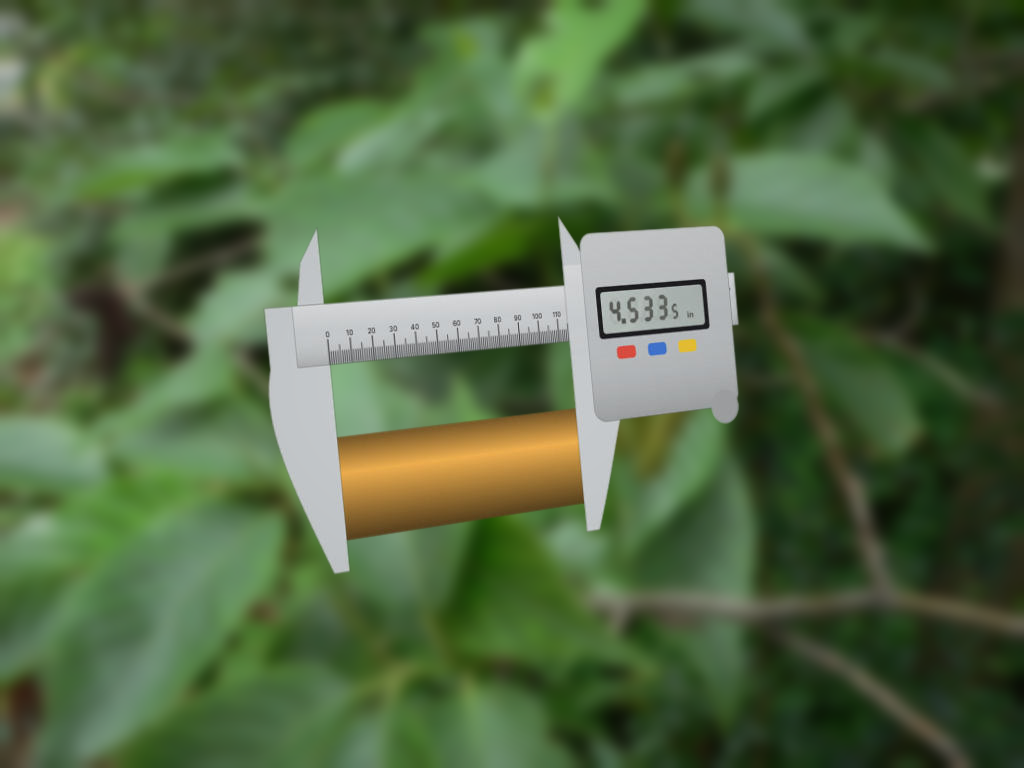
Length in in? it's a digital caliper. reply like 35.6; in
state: 4.5335; in
